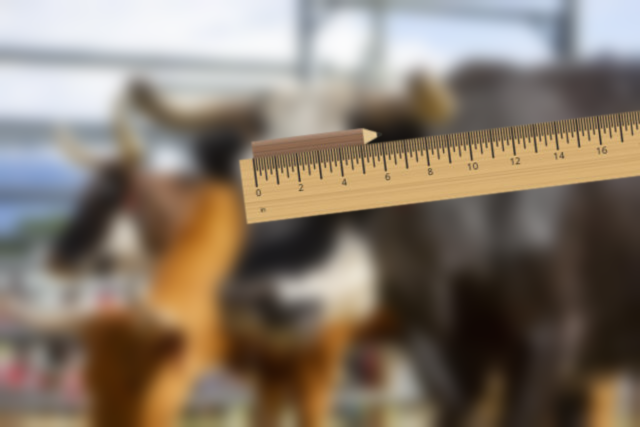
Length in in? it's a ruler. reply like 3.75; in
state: 6; in
